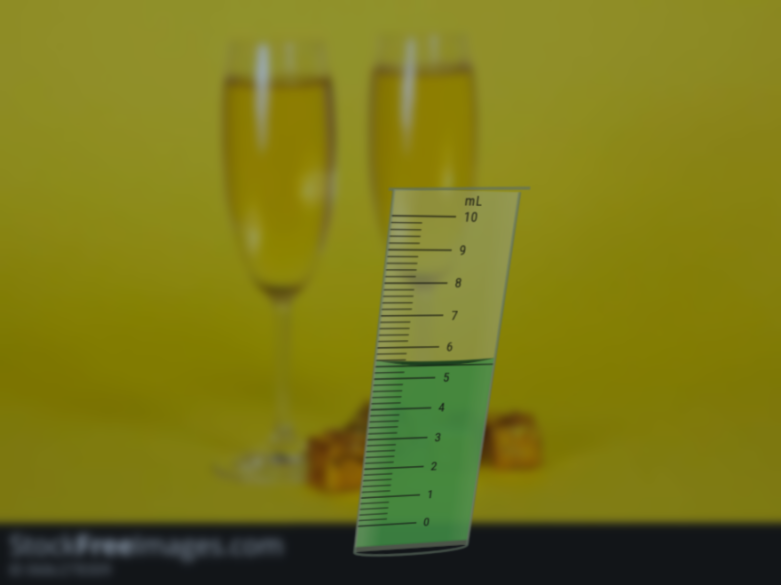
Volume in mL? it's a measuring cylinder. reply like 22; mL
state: 5.4; mL
